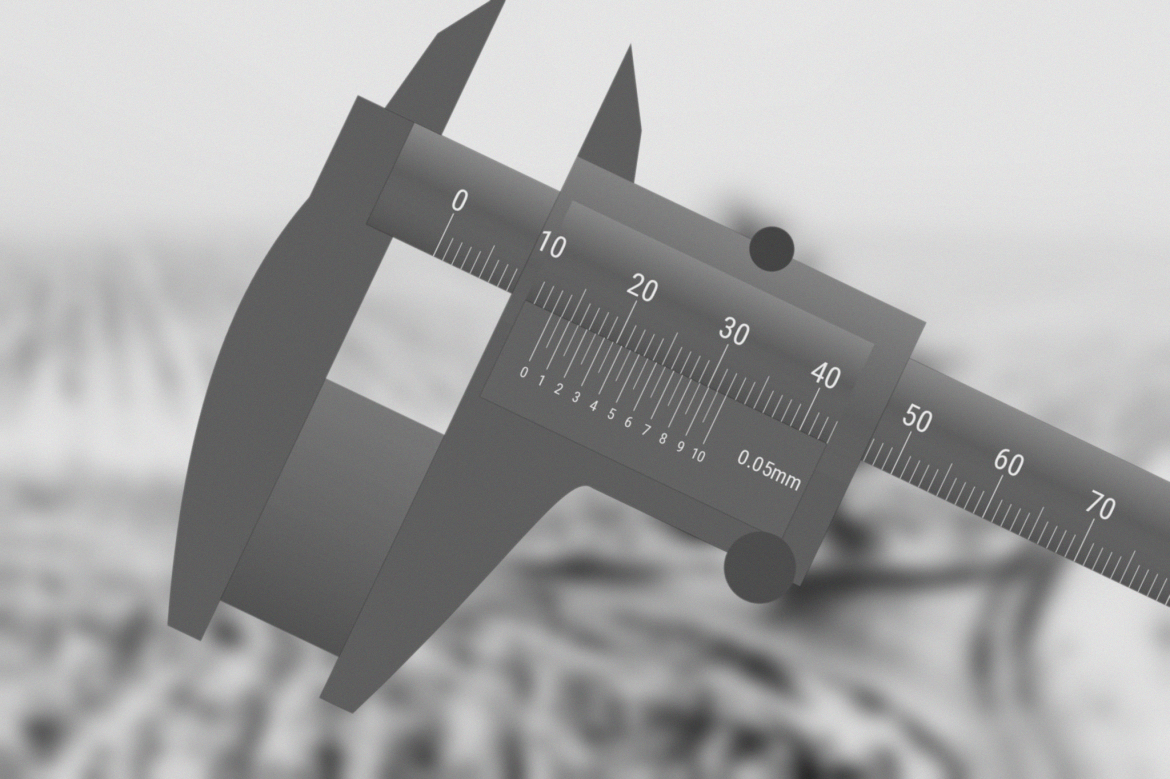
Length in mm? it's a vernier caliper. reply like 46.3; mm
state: 13.0; mm
